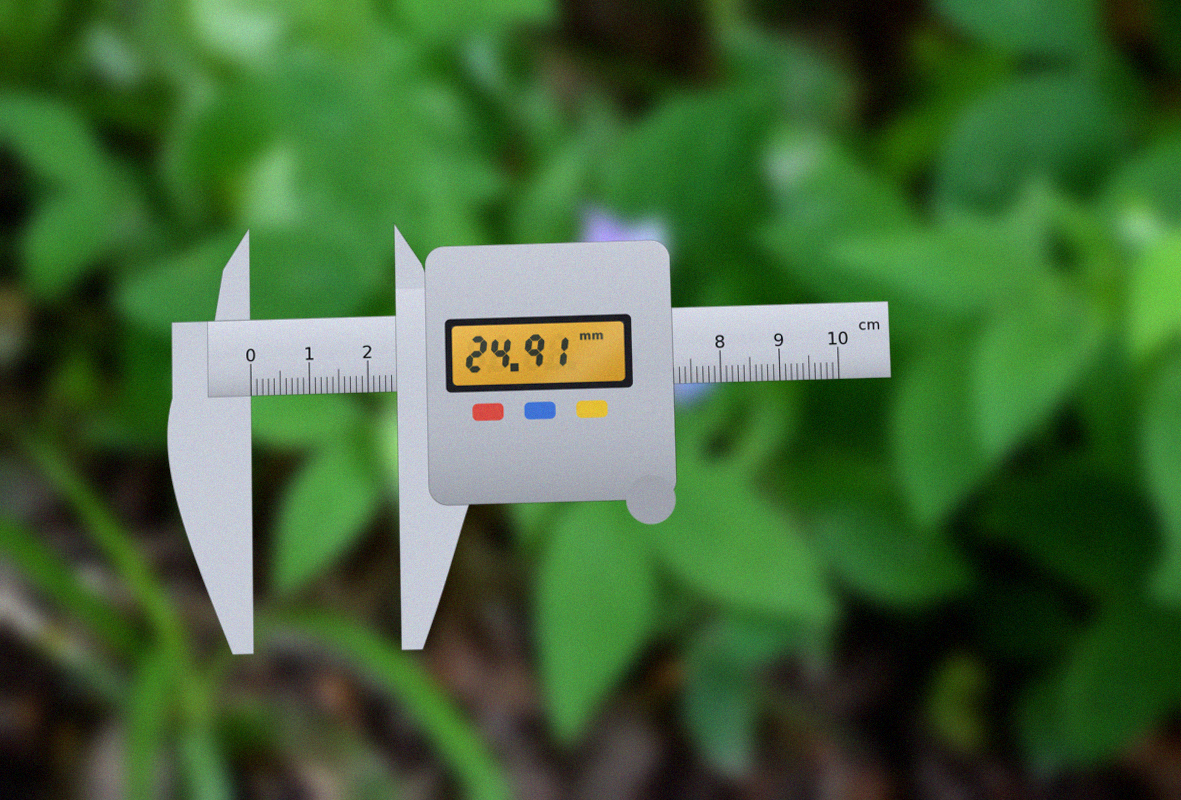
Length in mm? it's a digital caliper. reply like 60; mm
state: 24.91; mm
